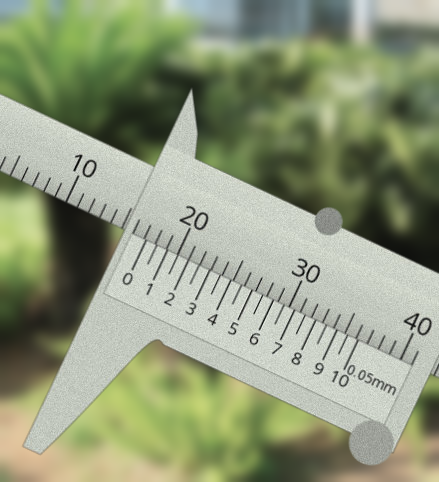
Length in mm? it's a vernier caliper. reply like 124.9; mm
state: 17.2; mm
